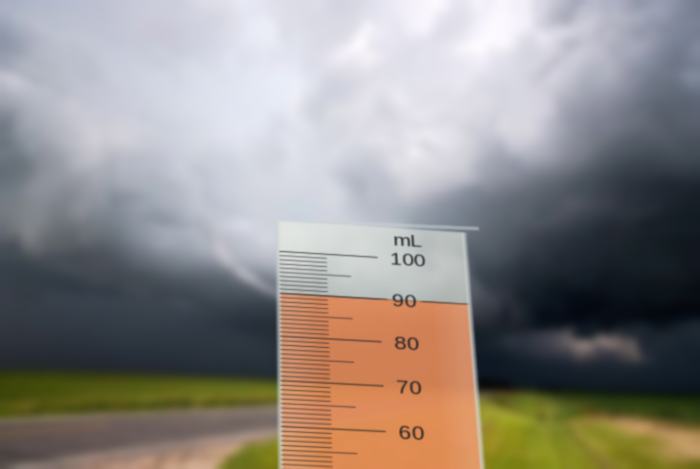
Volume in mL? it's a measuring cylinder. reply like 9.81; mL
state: 90; mL
